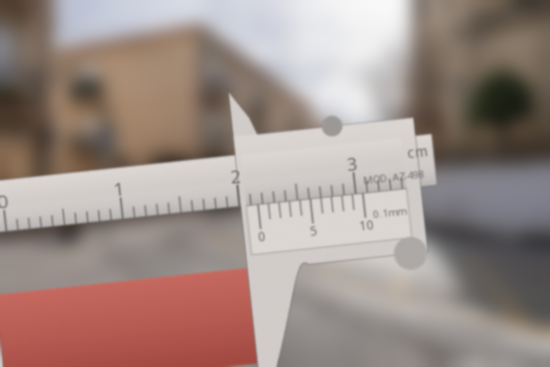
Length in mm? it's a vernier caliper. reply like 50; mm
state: 21.6; mm
